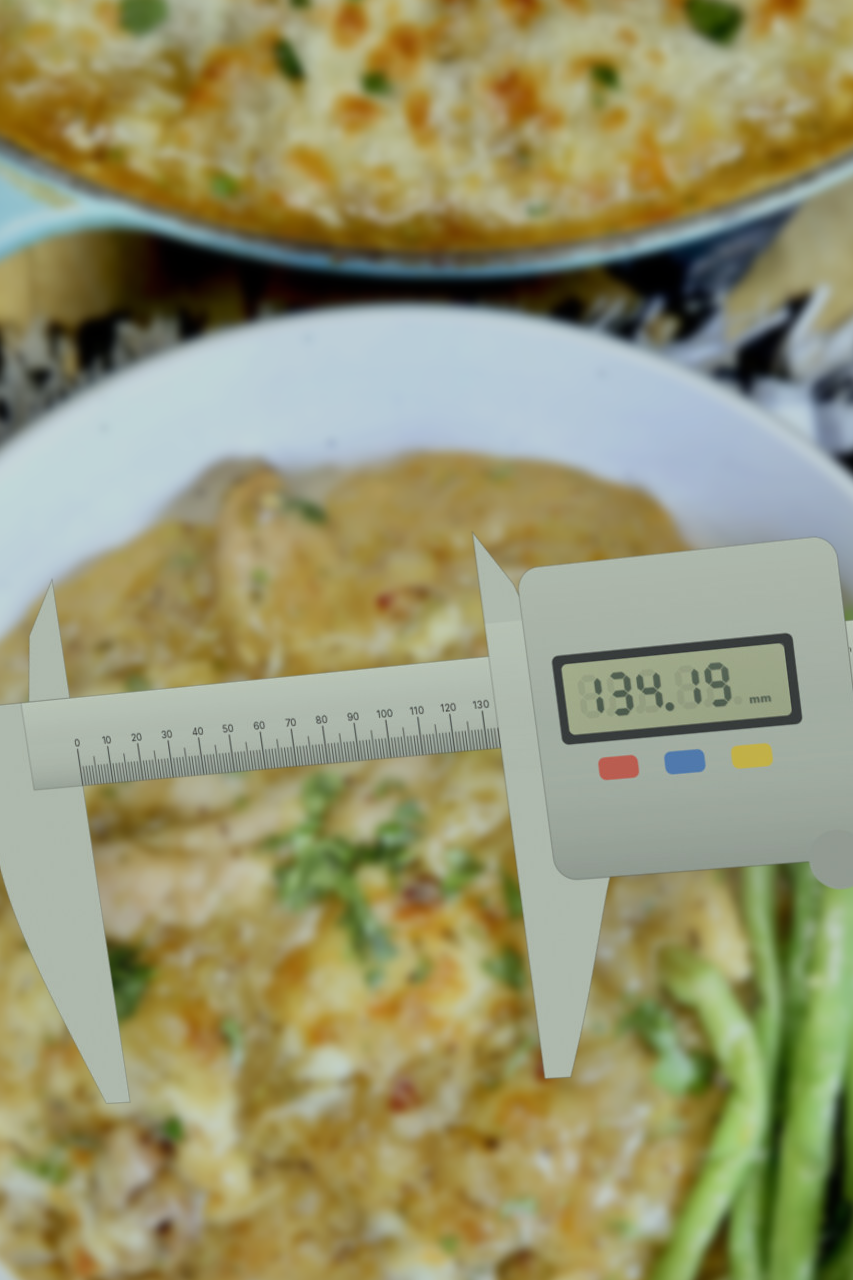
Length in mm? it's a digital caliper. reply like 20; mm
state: 134.19; mm
